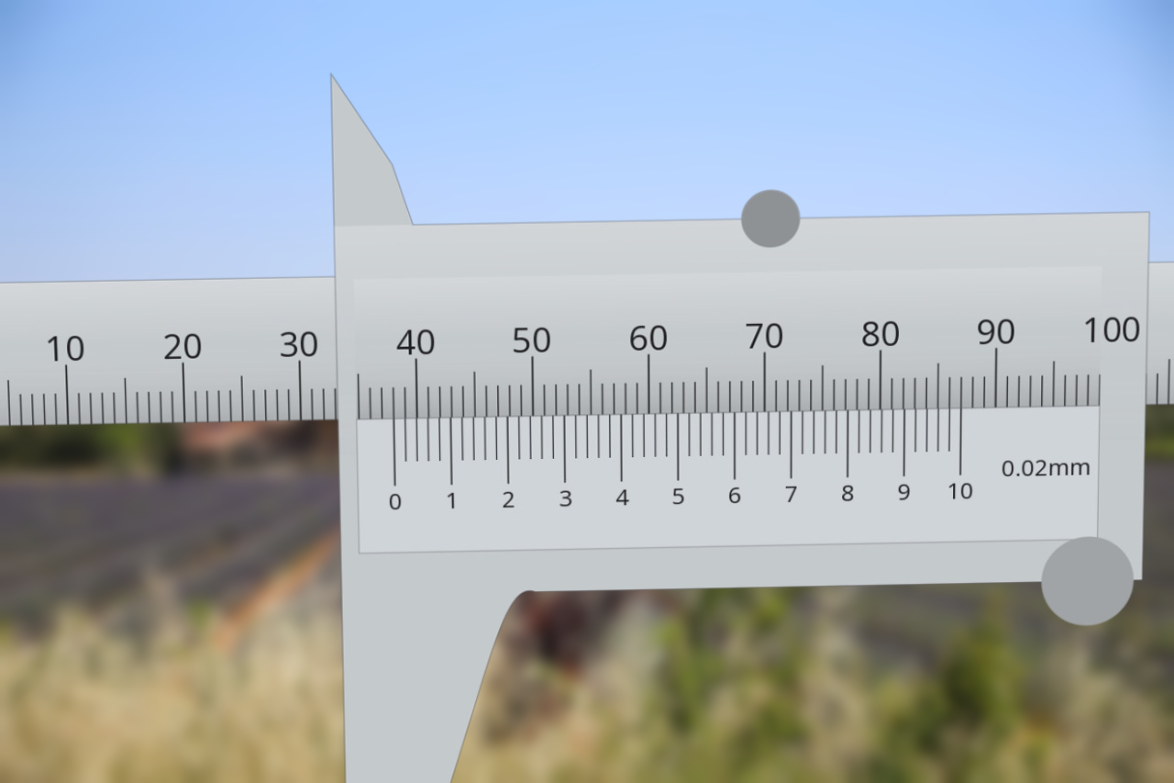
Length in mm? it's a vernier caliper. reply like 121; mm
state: 38.0; mm
